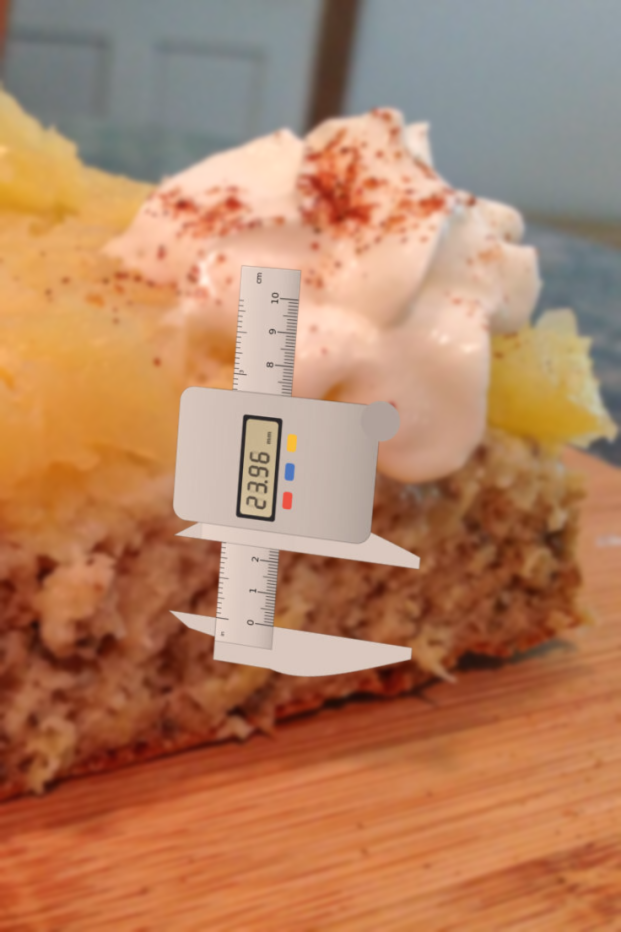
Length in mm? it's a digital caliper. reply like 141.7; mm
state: 23.96; mm
